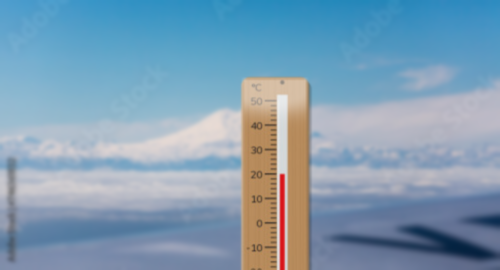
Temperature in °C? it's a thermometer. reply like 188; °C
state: 20; °C
